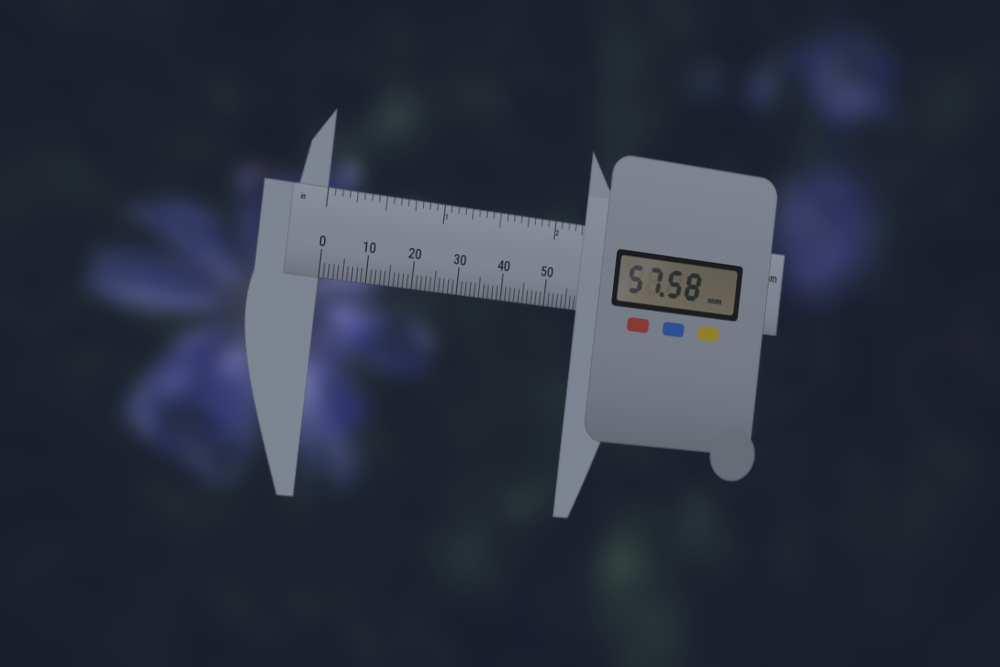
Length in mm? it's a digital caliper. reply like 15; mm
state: 57.58; mm
